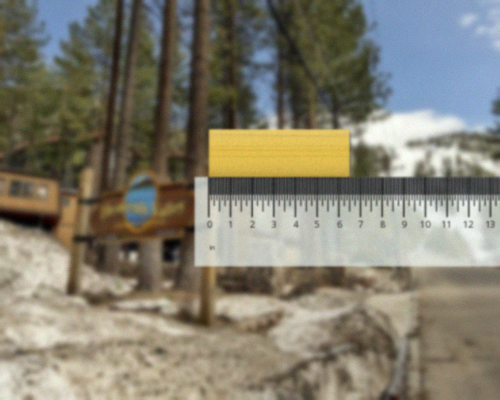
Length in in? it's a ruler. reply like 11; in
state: 6.5; in
